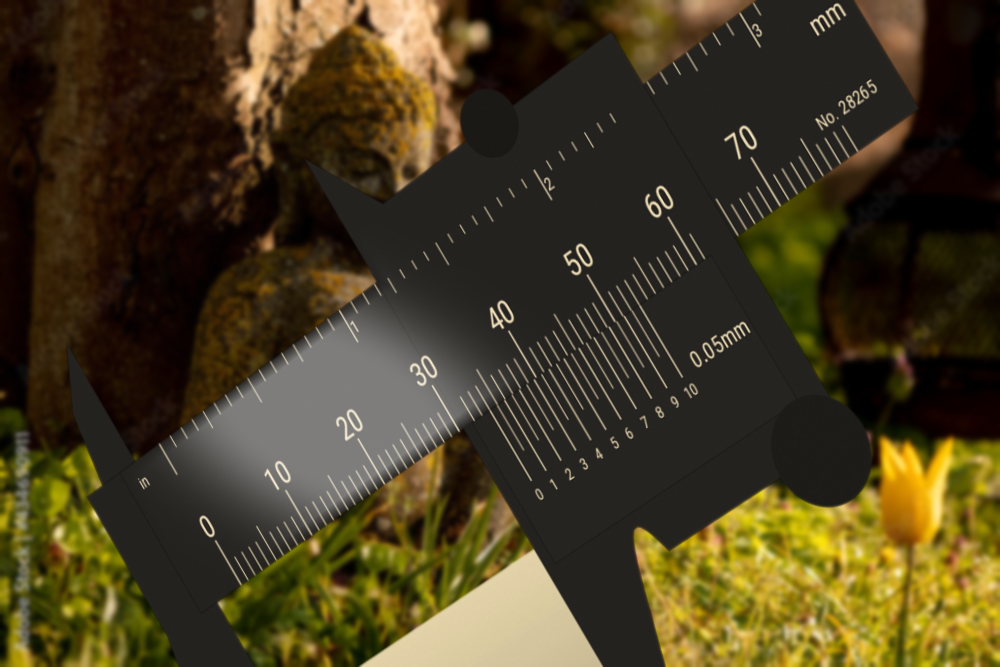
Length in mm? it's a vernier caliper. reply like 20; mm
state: 34.0; mm
